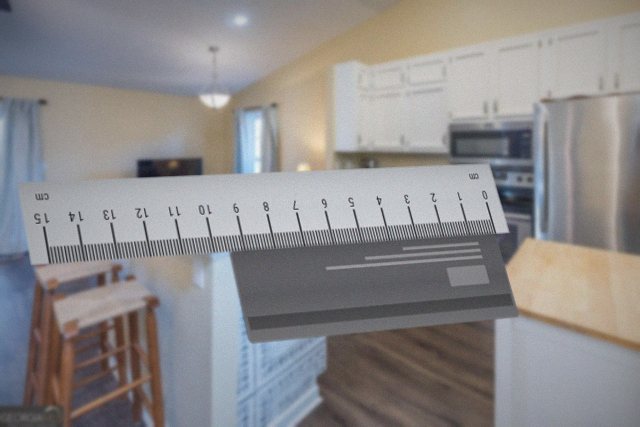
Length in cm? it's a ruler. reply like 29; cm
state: 9.5; cm
